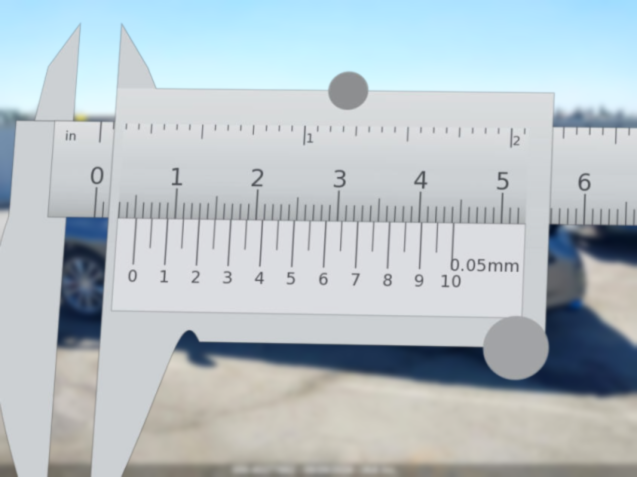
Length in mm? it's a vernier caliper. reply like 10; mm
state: 5.2; mm
